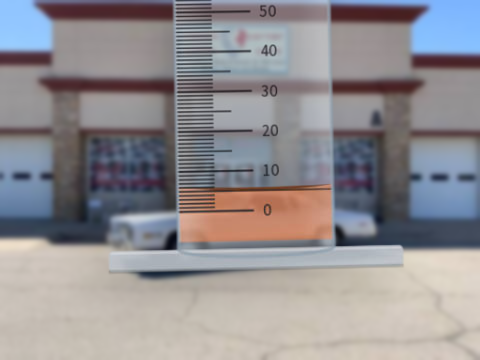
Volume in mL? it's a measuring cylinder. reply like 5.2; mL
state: 5; mL
